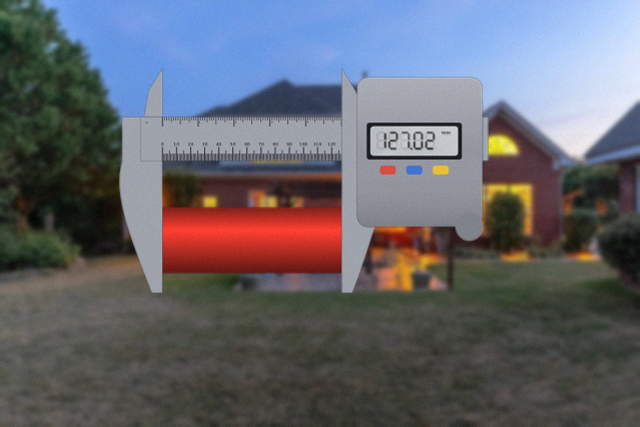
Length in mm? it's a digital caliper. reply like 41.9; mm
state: 127.02; mm
